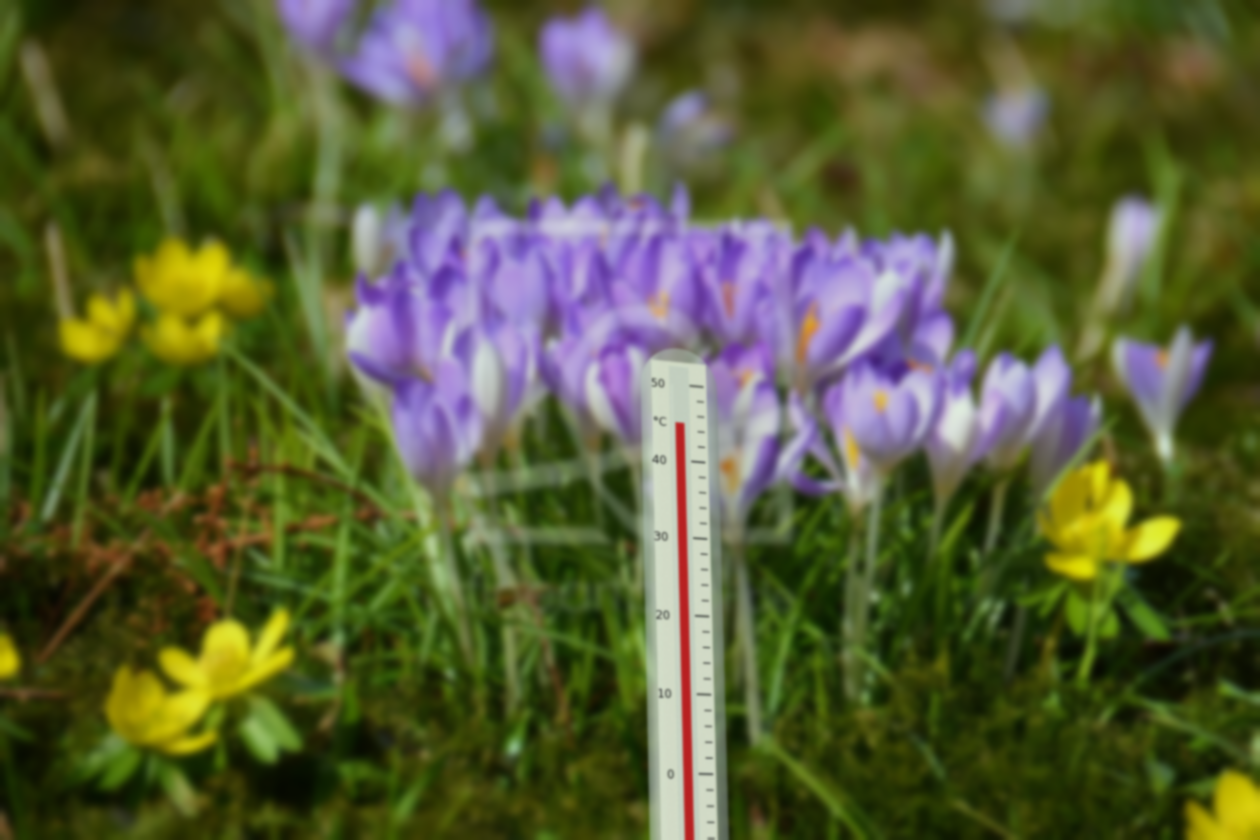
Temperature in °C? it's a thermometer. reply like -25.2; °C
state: 45; °C
